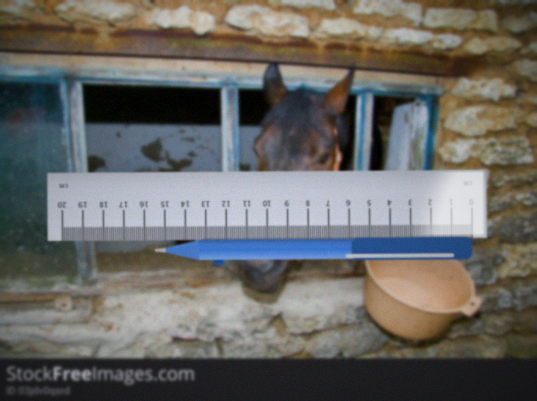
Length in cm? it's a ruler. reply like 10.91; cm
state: 15.5; cm
